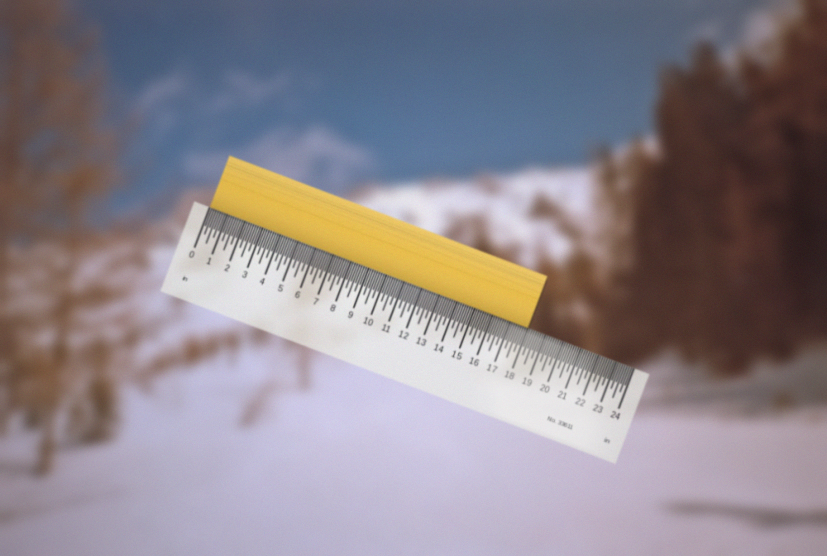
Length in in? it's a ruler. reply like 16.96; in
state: 18; in
